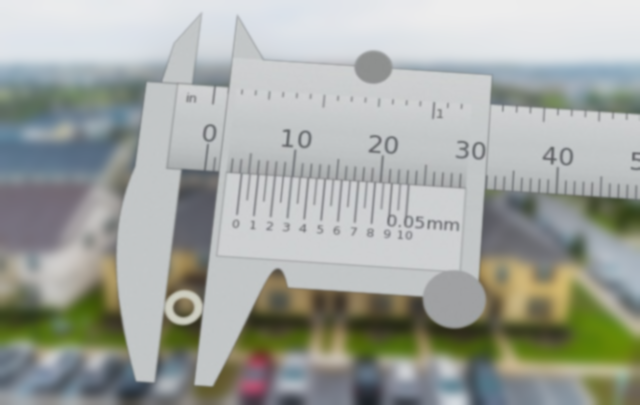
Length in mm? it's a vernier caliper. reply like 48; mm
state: 4.2; mm
